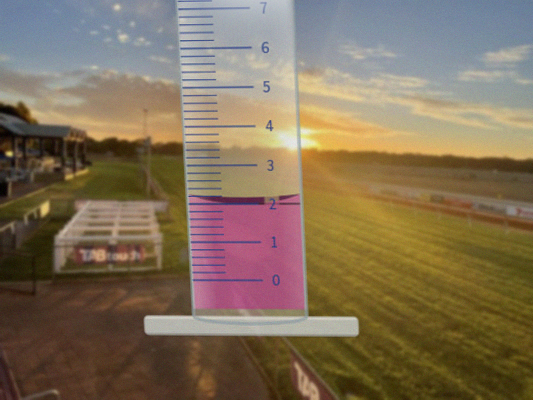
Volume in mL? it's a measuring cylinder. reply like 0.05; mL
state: 2; mL
